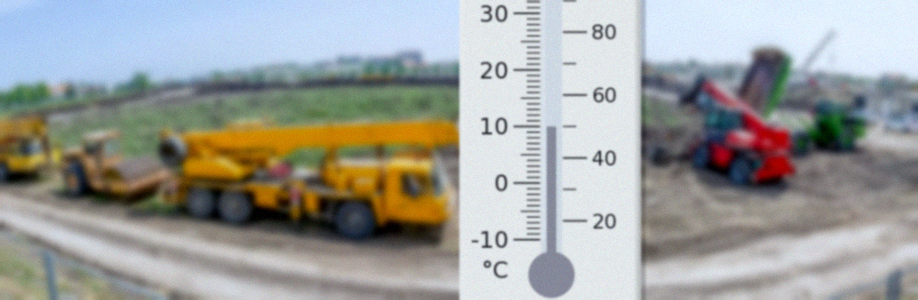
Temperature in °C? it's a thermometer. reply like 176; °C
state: 10; °C
